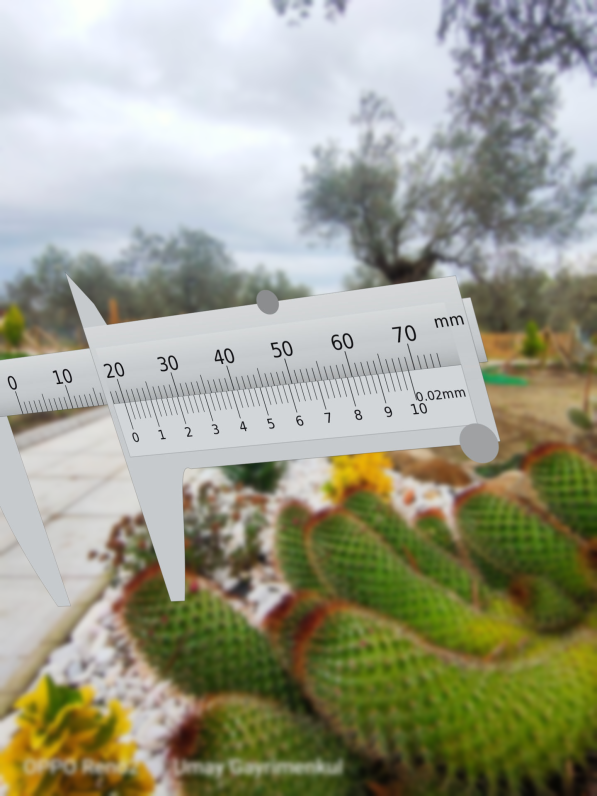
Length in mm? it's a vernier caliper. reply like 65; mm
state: 20.0; mm
